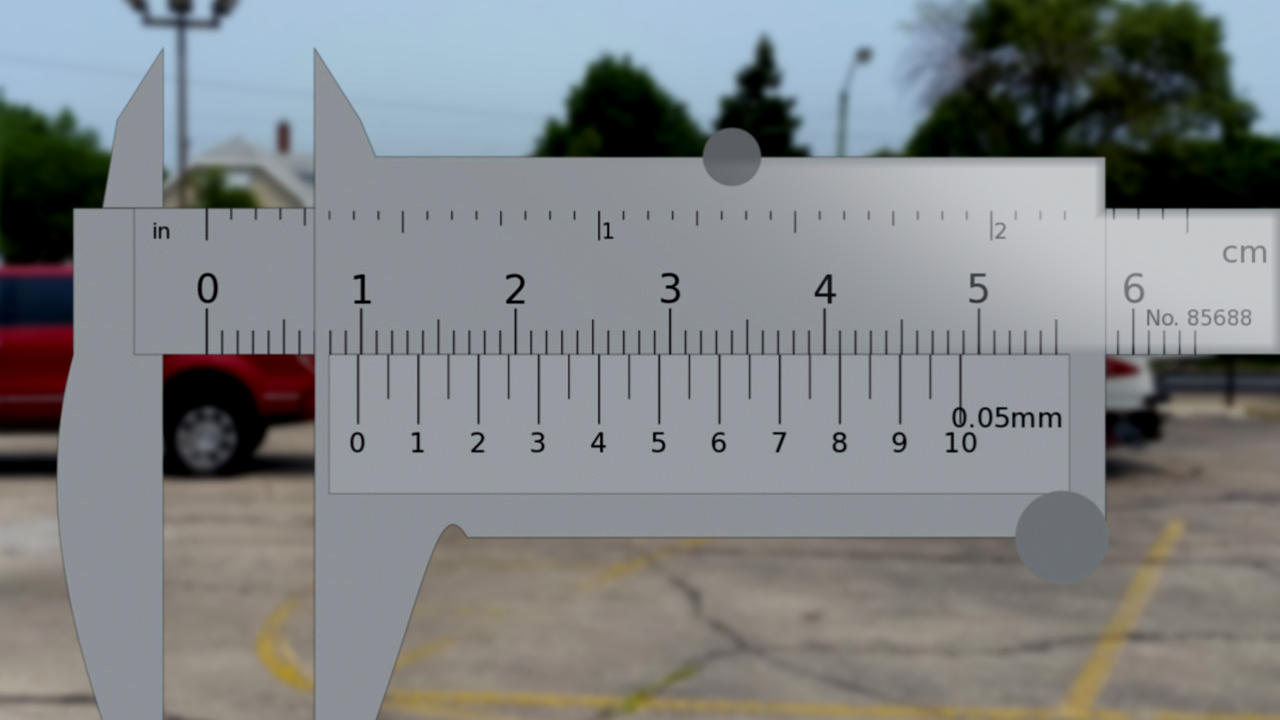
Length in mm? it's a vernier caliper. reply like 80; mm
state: 9.8; mm
